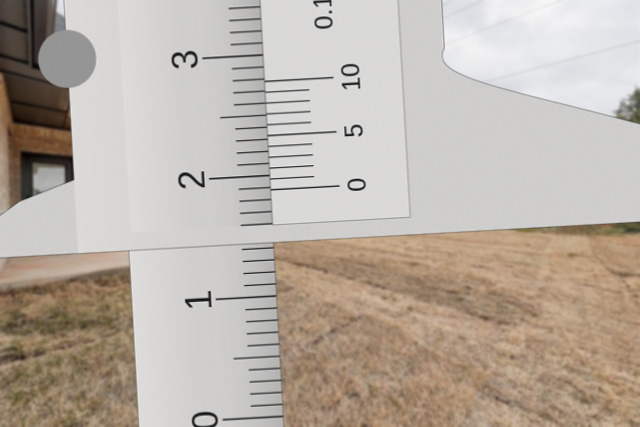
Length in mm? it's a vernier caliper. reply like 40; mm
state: 18.8; mm
